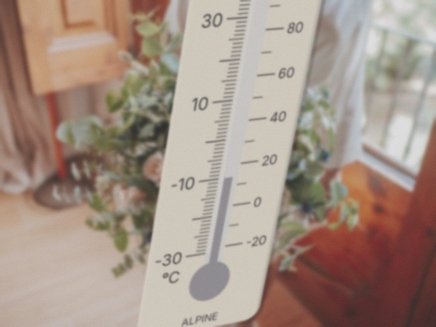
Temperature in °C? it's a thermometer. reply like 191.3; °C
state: -10; °C
